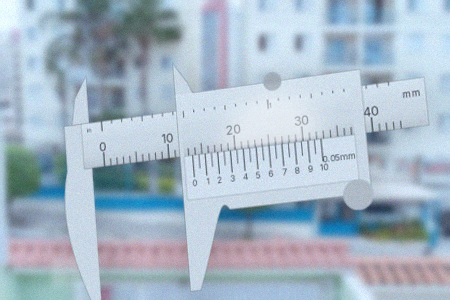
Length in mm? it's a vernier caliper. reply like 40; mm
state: 13.6; mm
